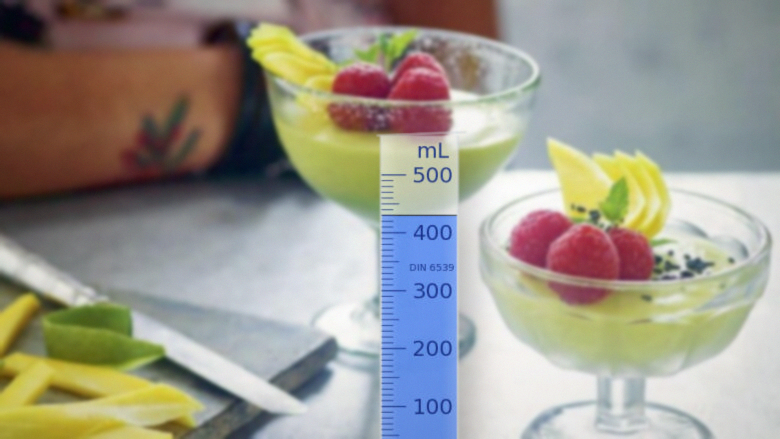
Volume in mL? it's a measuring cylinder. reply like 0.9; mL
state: 430; mL
